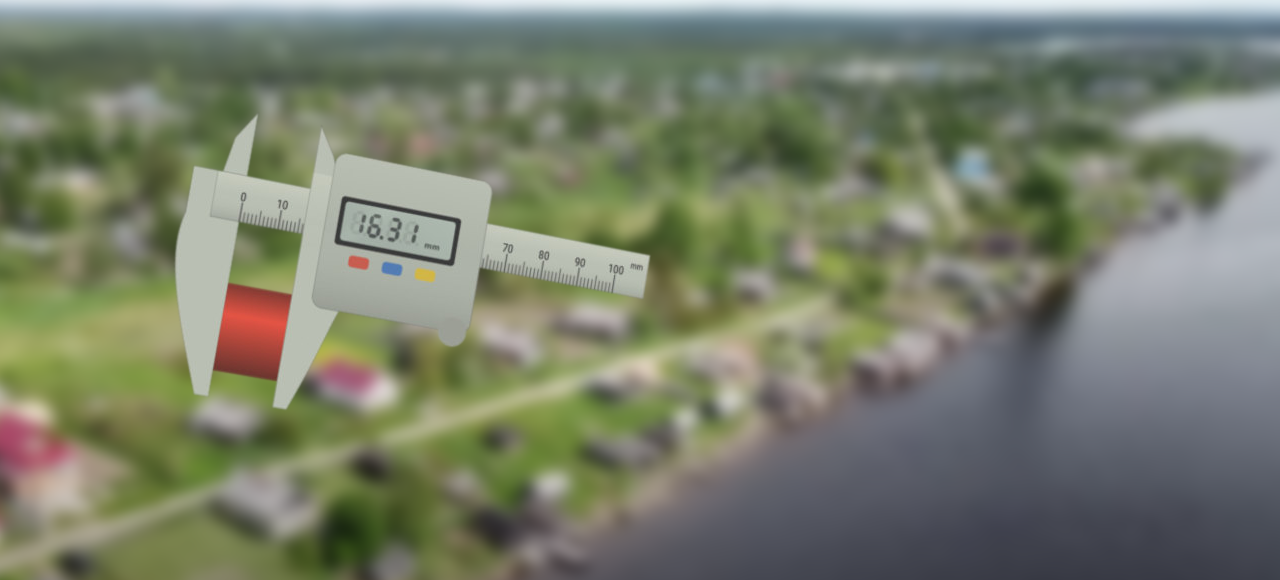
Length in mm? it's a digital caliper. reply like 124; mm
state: 16.31; mm
